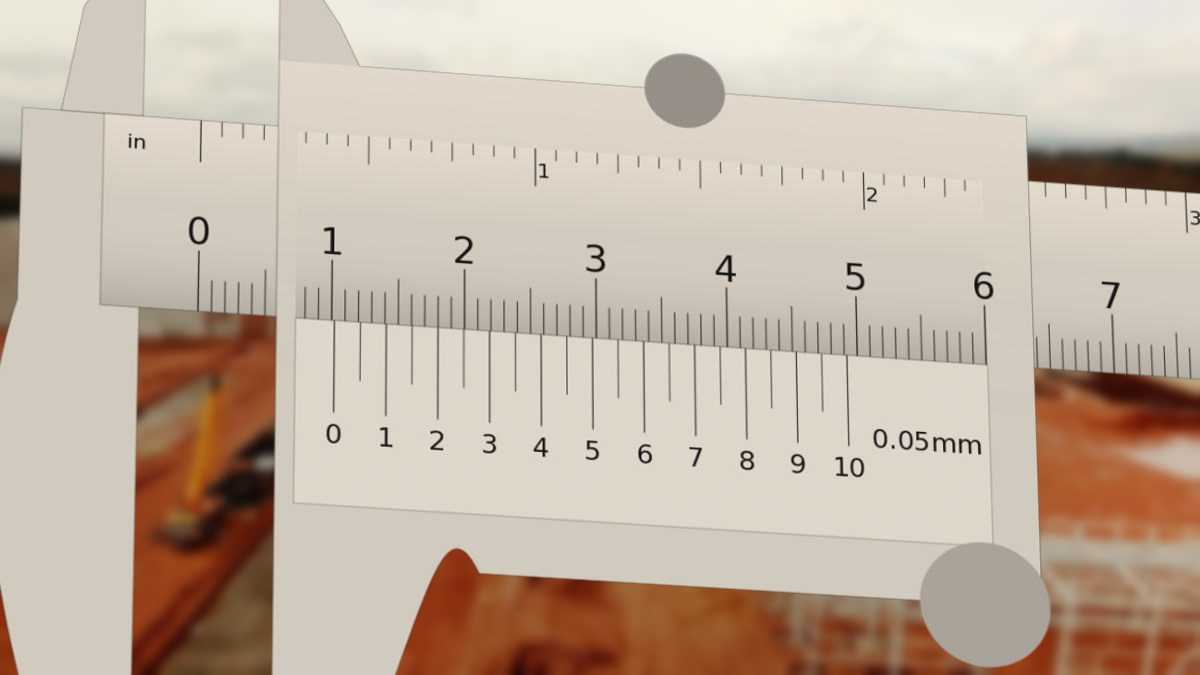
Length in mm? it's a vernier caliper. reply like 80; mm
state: 10.2; mm
